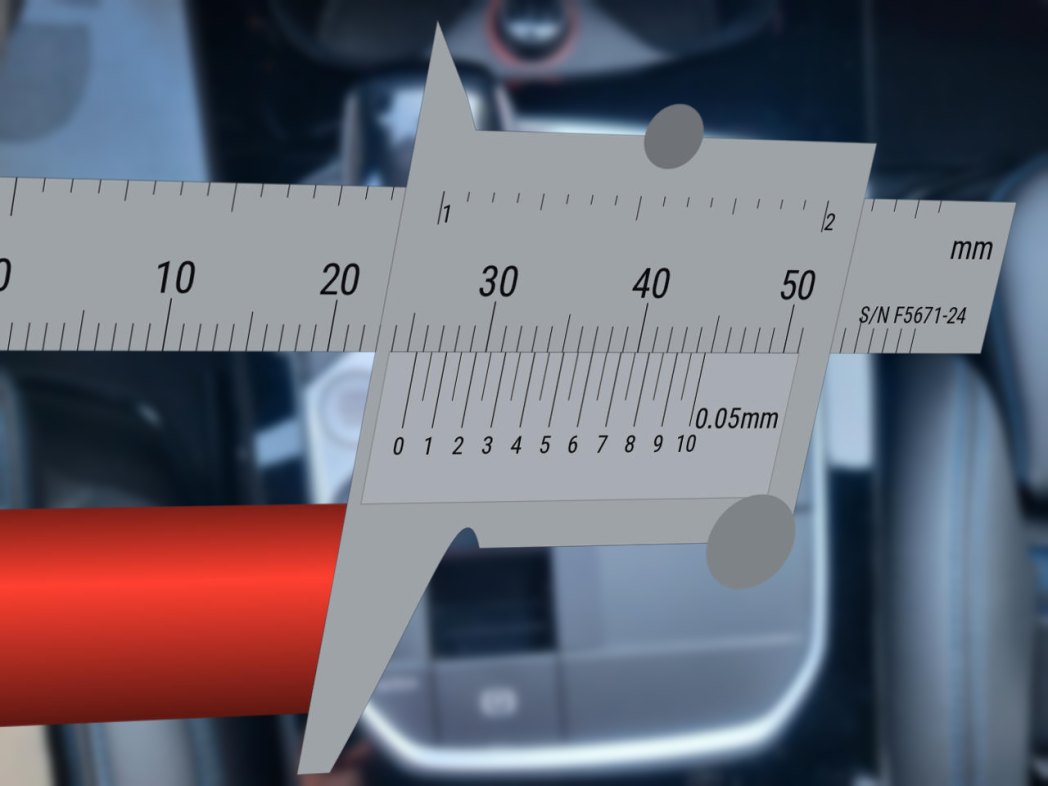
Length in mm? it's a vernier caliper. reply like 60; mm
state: 25.6; mm
